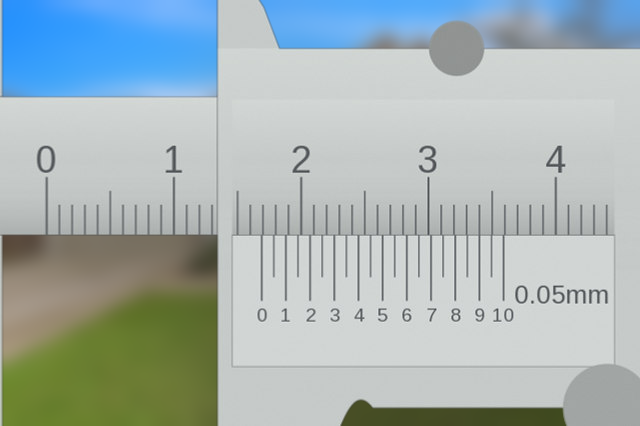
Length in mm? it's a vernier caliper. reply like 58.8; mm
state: 16.9; mm
